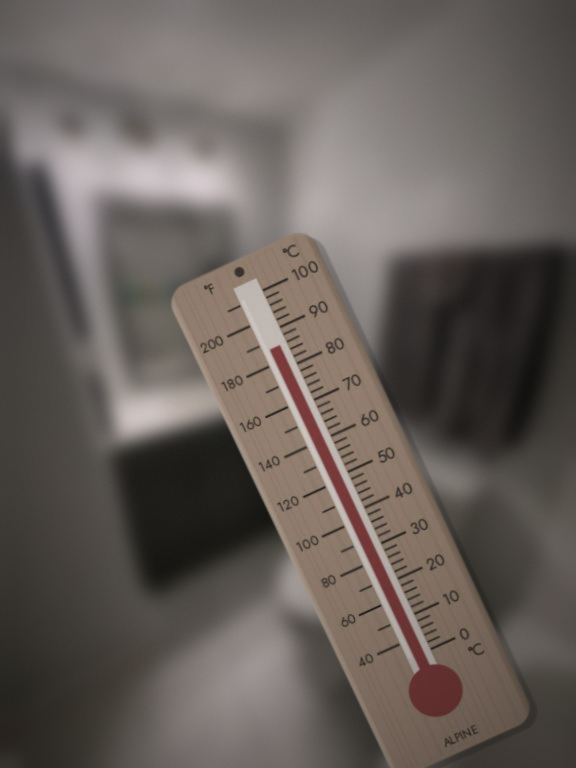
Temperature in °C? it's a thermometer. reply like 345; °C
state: 86; °C
